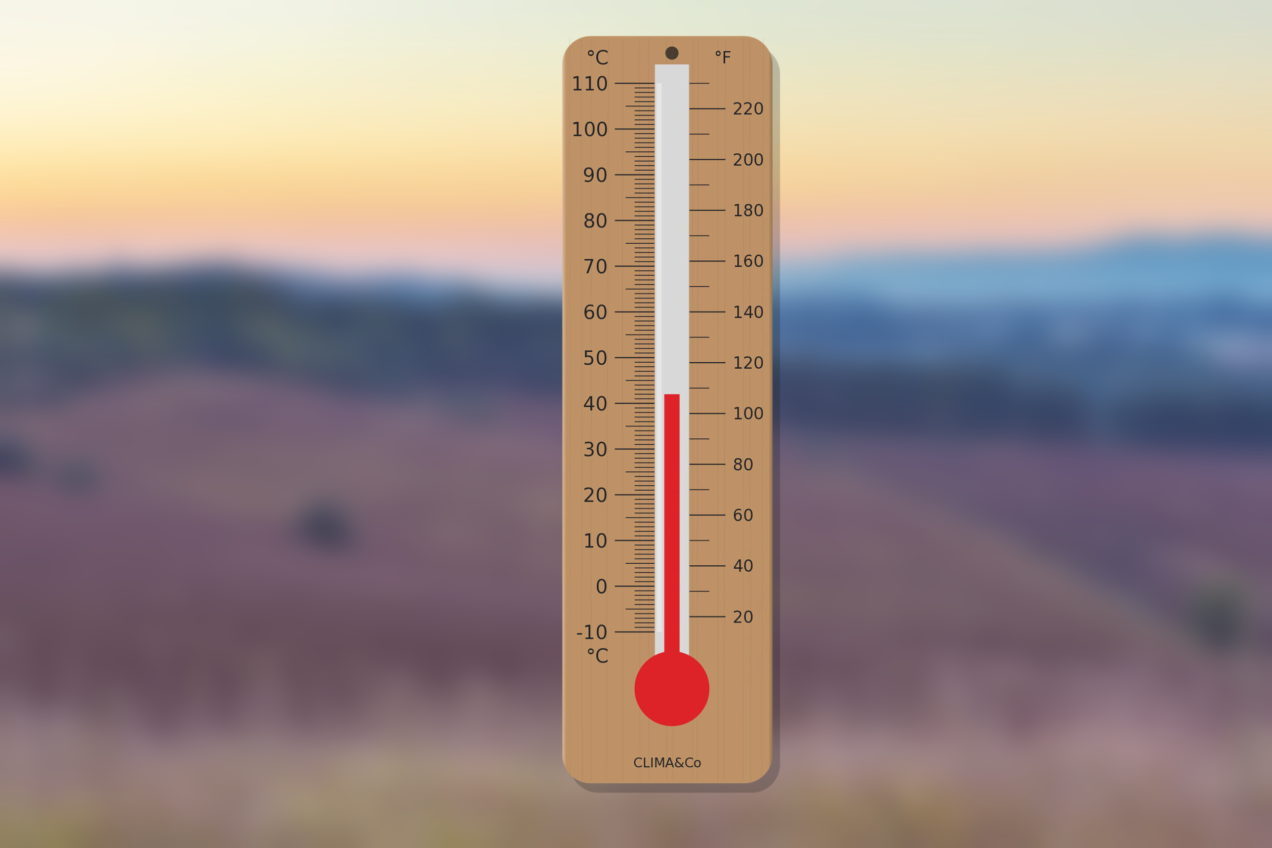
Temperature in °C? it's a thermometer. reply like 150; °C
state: 42; °C
